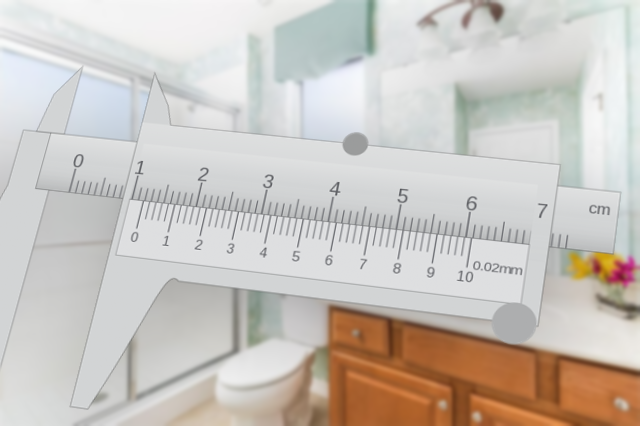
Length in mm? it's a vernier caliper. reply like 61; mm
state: 11.8; mm
